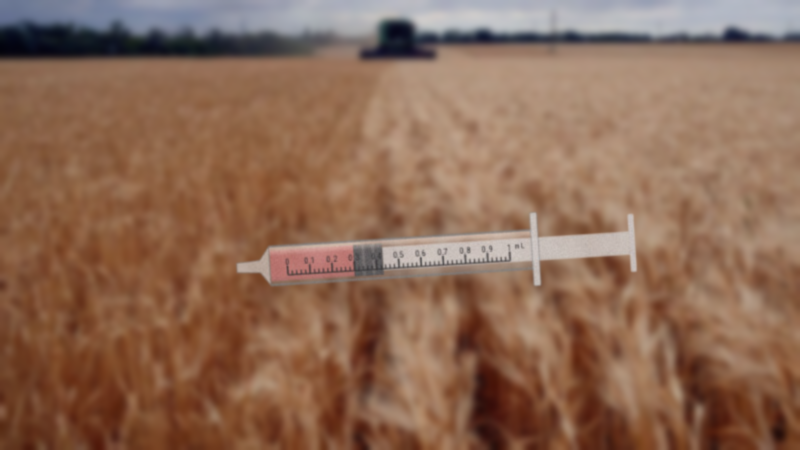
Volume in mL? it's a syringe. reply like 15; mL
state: 0.3; mL
